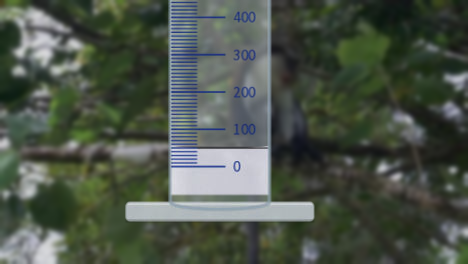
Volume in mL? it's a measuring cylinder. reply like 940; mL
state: 50; mL
